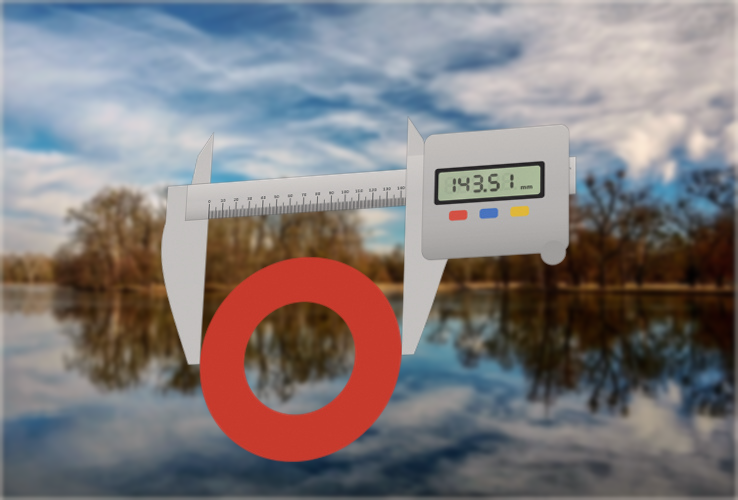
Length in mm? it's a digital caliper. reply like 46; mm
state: 143.51; mm
